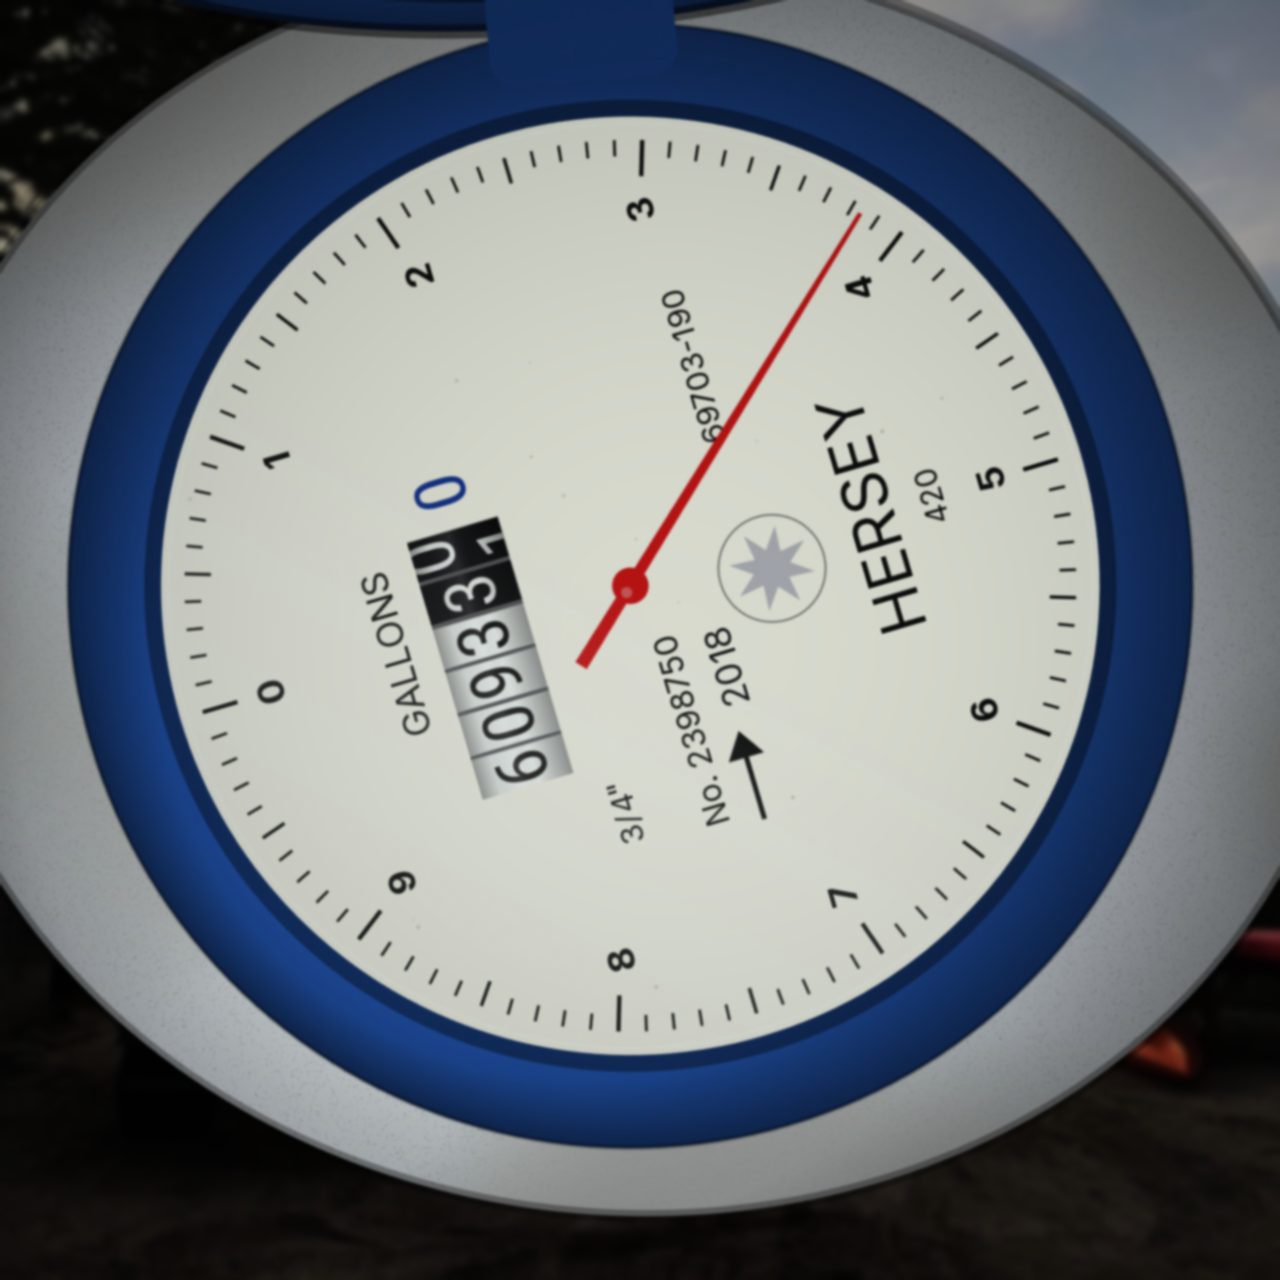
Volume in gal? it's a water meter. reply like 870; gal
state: 6093303.8; gal
